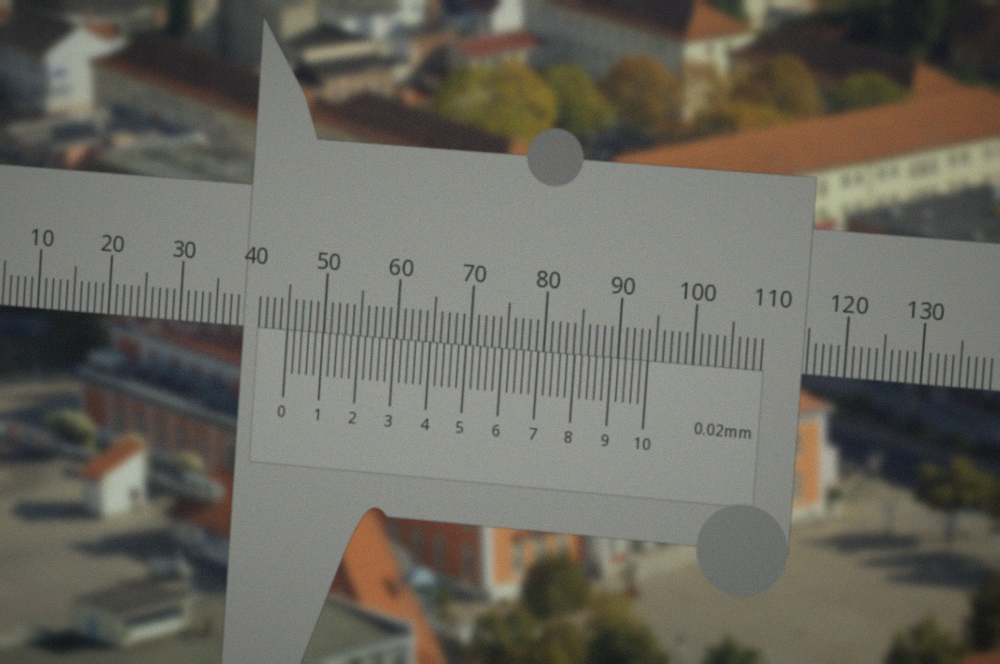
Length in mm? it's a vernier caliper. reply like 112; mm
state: 45.0; mm
